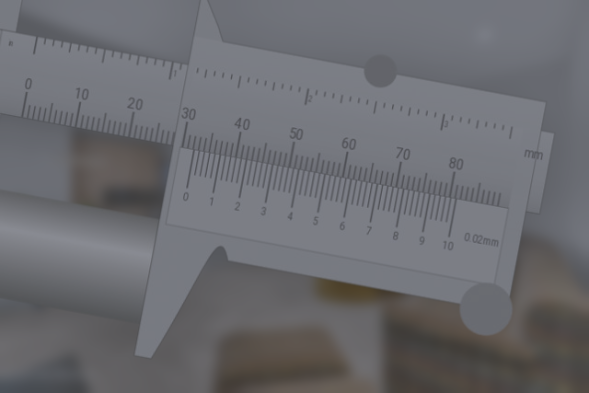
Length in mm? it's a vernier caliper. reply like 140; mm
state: 32.2; mm
